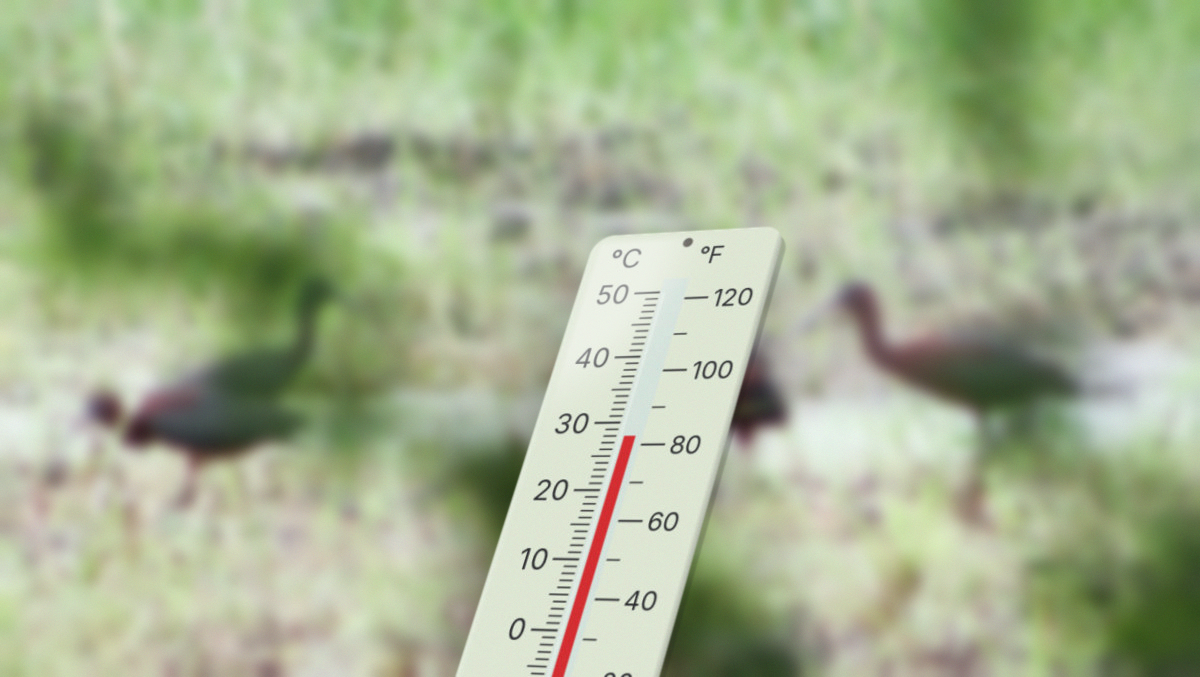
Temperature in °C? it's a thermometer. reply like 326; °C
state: 28; °C
